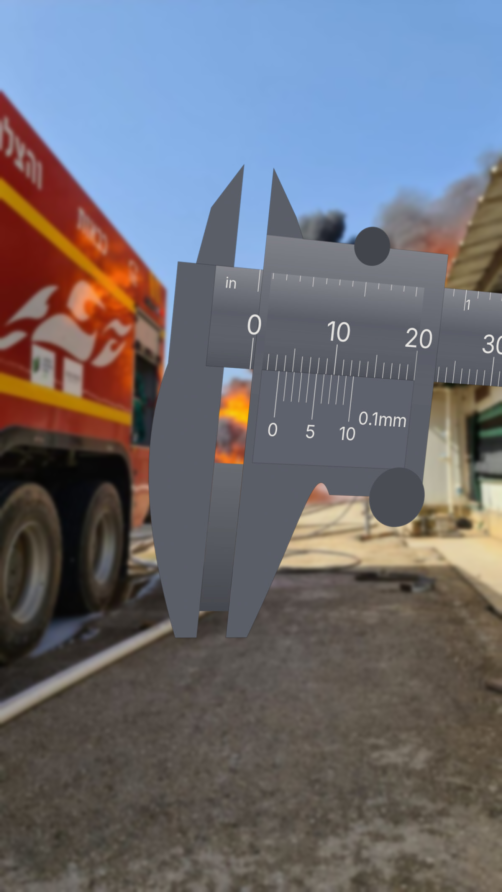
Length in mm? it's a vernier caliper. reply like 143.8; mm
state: 3.4; mm
